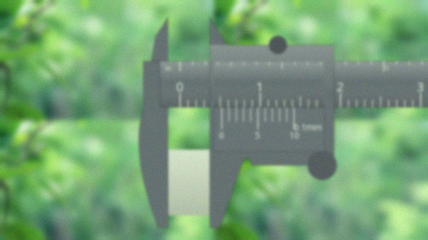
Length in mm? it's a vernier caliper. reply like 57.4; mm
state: 5.2; mm
